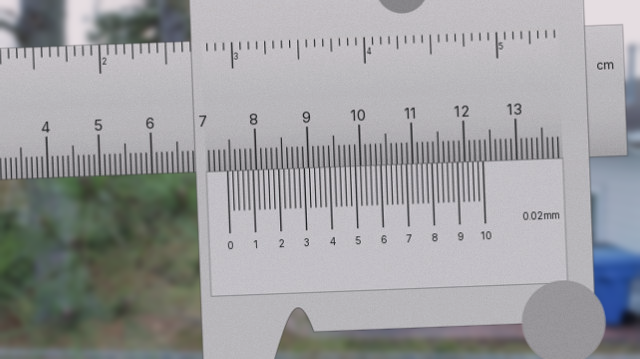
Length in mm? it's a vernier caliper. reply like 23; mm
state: 74.5; mm
